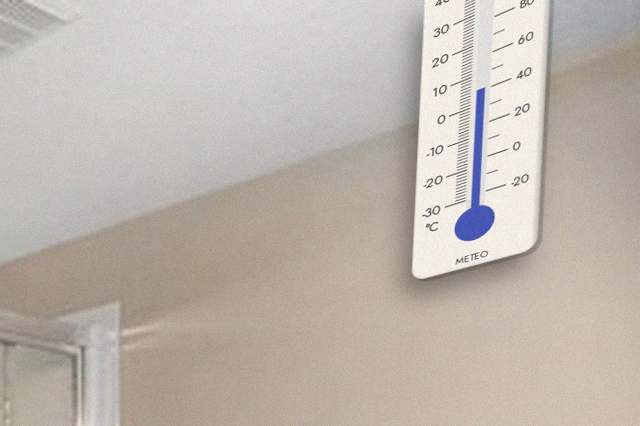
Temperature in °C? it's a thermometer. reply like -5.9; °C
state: 5; °C
